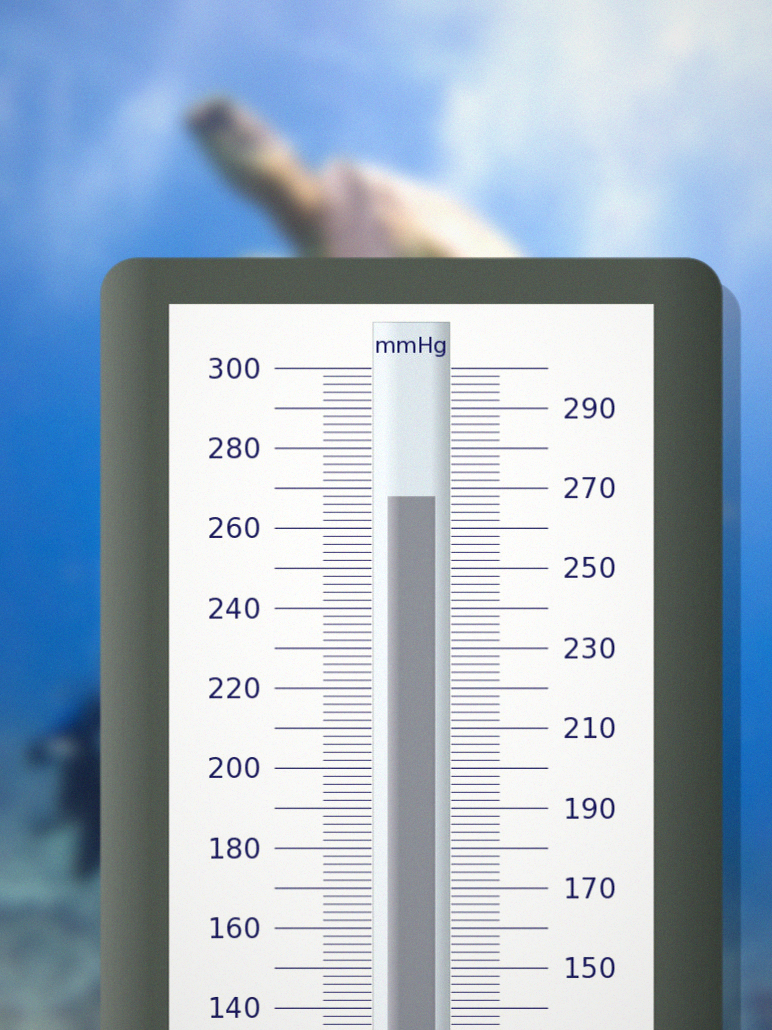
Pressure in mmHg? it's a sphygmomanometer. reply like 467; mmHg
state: 268; mmHg
